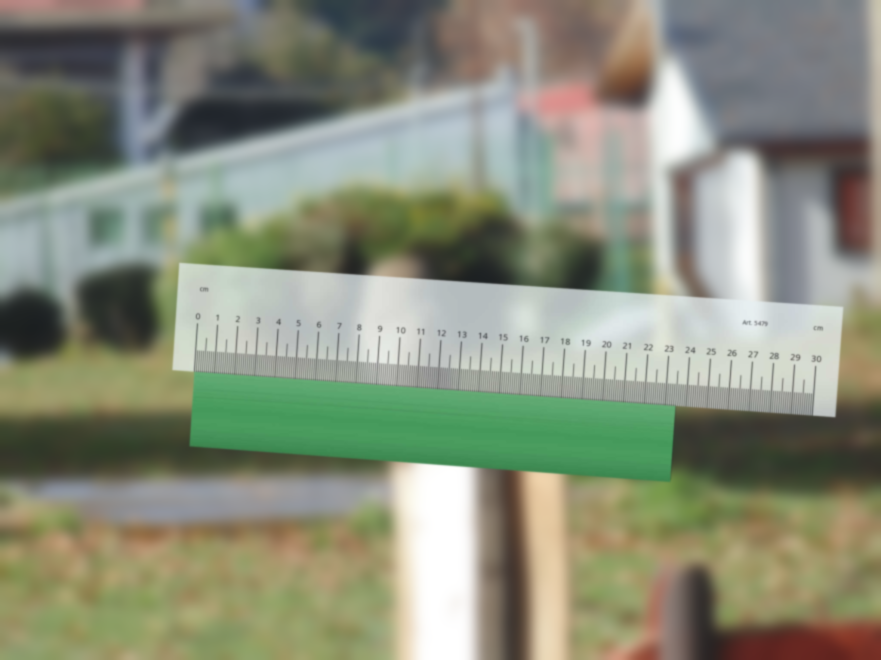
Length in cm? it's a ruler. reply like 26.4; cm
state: 23.5; cm
